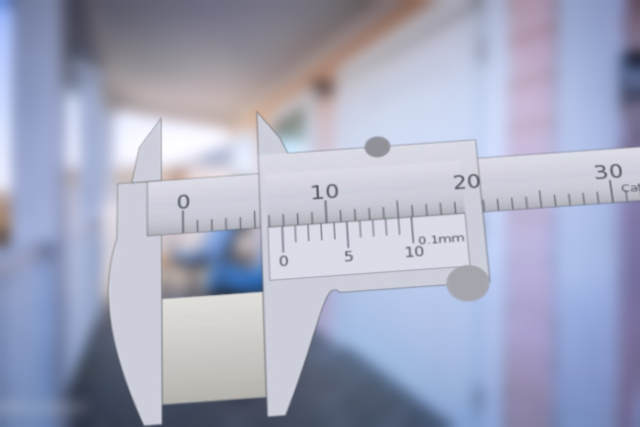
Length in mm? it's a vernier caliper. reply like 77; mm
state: 6.9; mm
